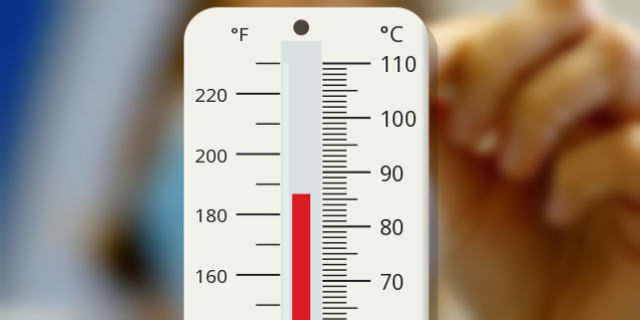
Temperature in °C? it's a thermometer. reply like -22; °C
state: 86; °C
